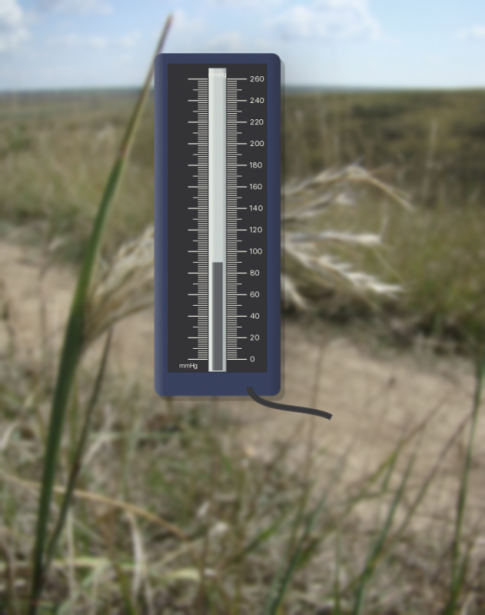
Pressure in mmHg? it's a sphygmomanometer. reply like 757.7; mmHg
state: 90; mmHg
